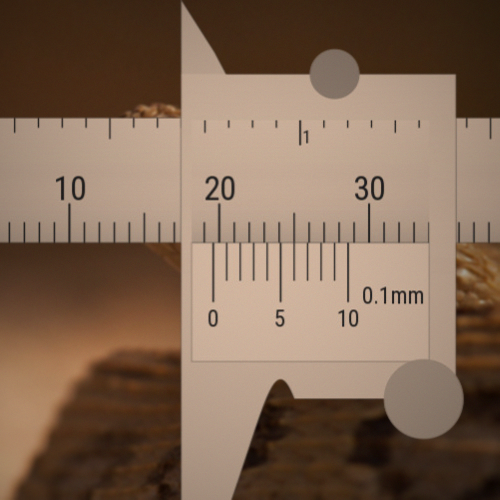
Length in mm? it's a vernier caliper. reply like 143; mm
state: 19.6; mm
